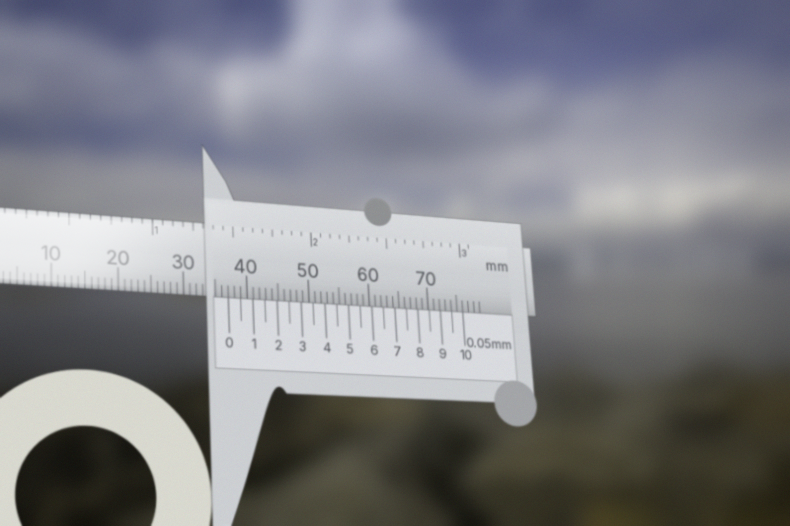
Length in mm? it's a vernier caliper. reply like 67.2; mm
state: 37.0; mm
